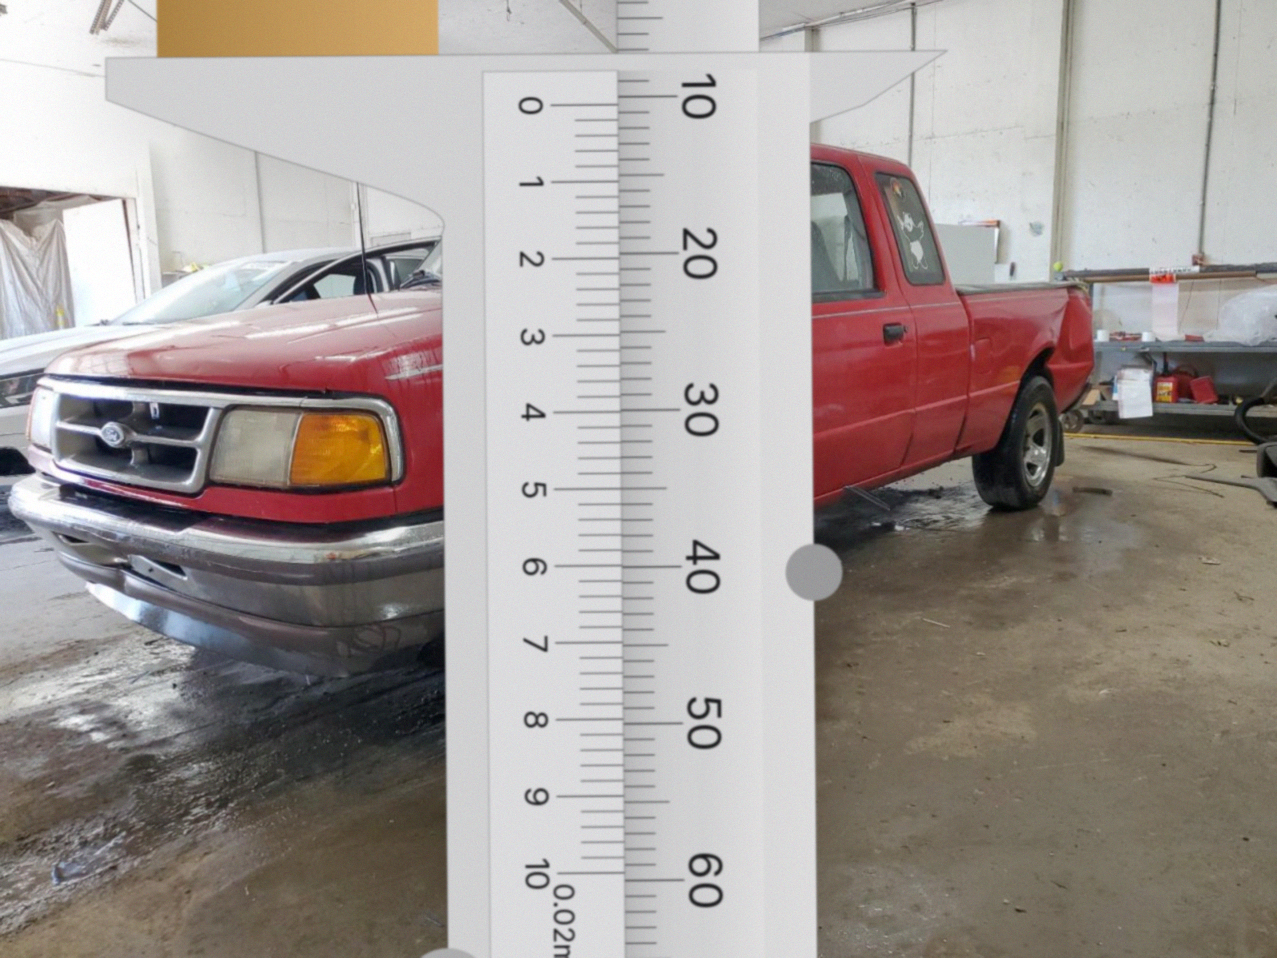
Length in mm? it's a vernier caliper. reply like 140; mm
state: 10.5; mm
